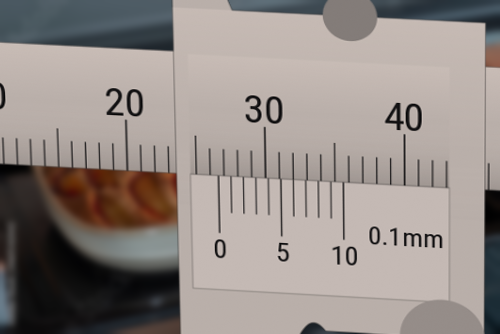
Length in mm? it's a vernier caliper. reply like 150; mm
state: 26.6; mm
